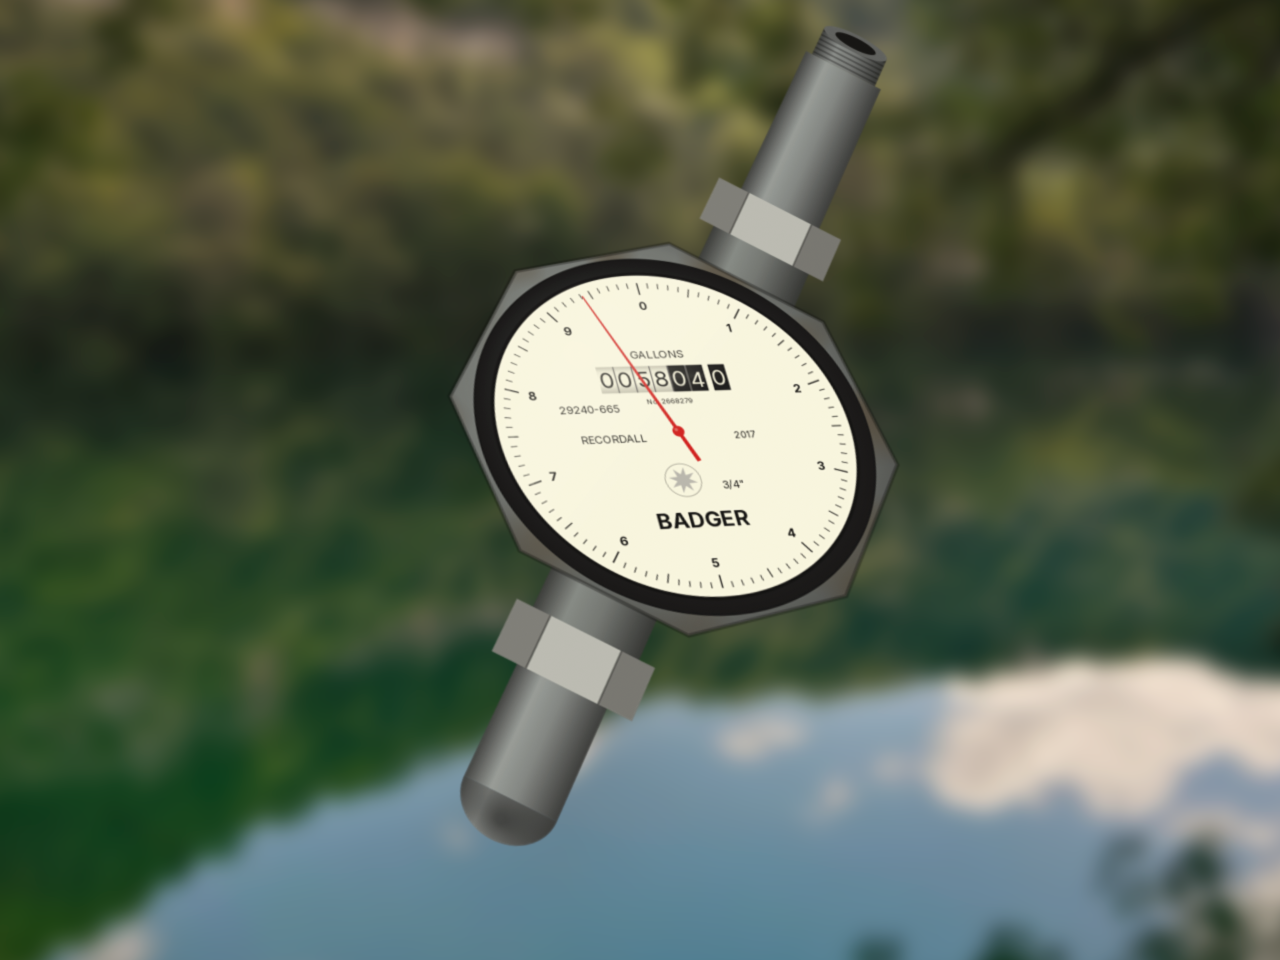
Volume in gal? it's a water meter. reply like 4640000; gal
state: 58039.4; gal
